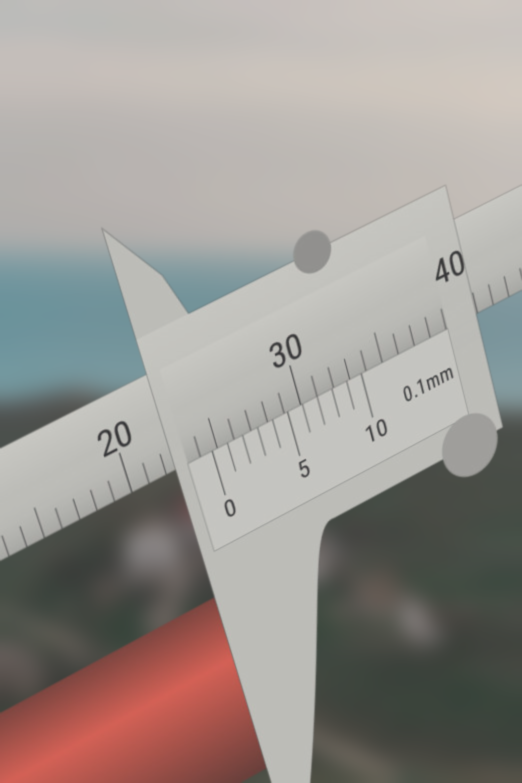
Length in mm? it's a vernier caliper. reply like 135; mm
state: 24.7; mm
